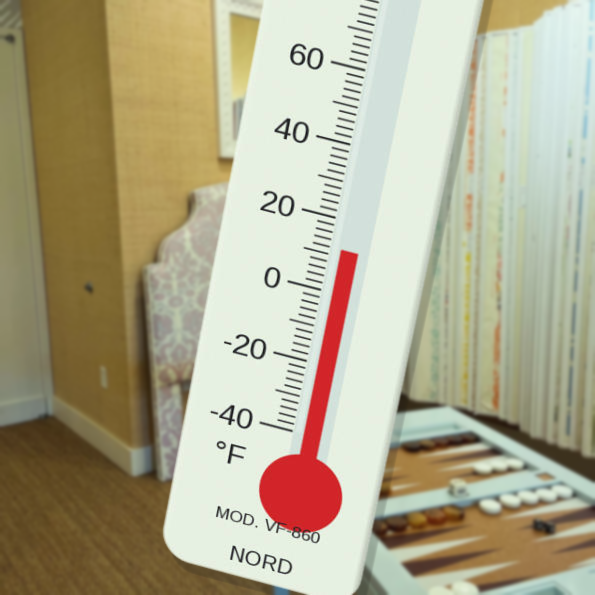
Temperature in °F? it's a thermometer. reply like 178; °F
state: 12; °F
